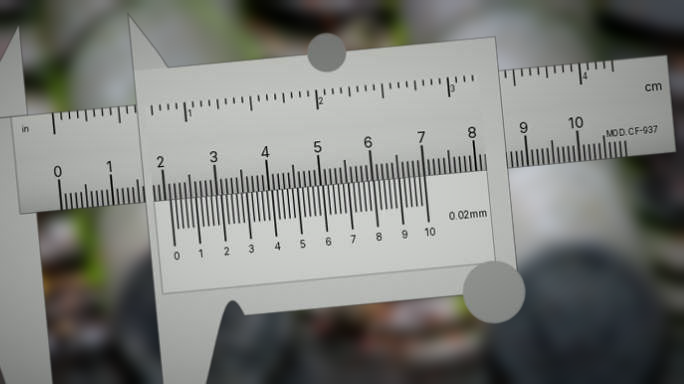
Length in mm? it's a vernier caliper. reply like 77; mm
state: 21.0; mm
